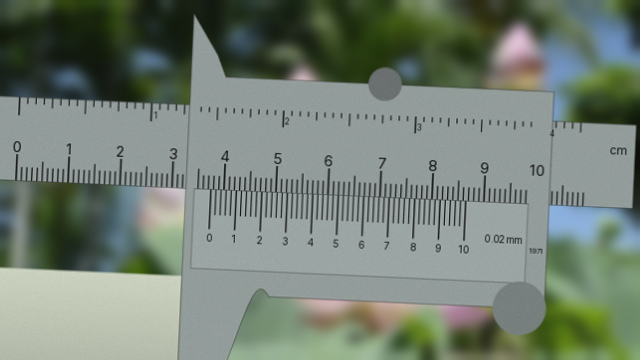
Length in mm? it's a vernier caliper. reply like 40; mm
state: 37.5; mm
